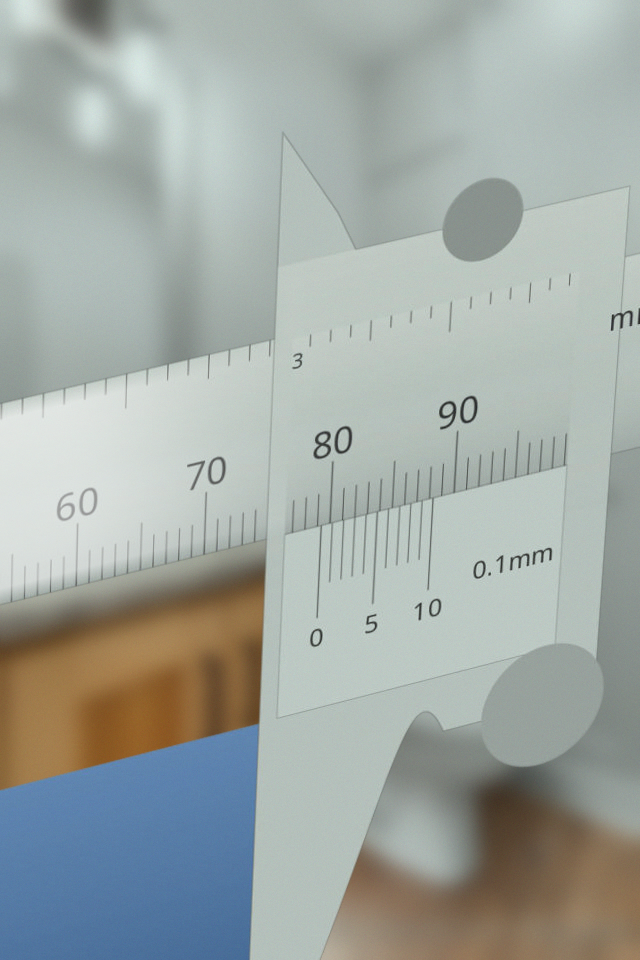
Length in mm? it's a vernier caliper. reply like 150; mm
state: 79.3; mm
